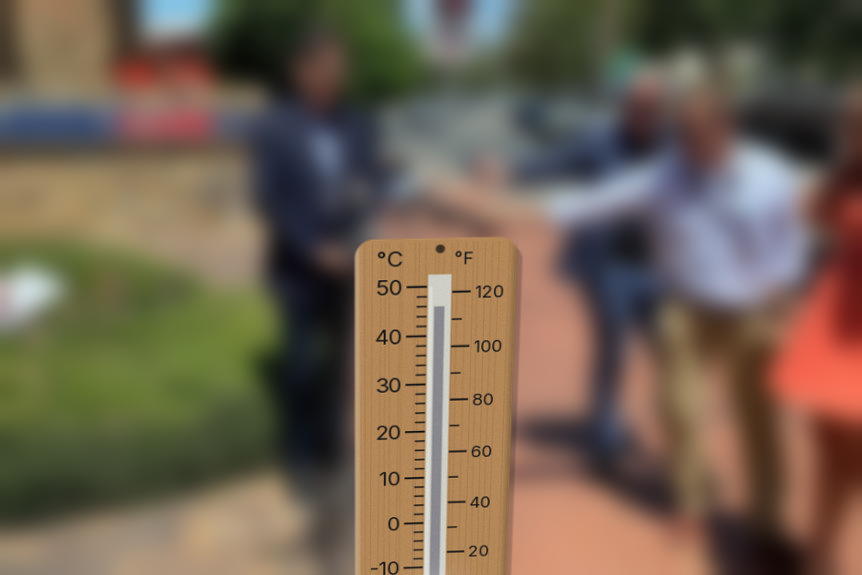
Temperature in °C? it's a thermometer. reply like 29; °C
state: 46; °C
